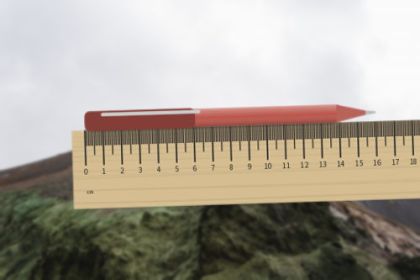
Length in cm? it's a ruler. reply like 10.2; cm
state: 16; cm
